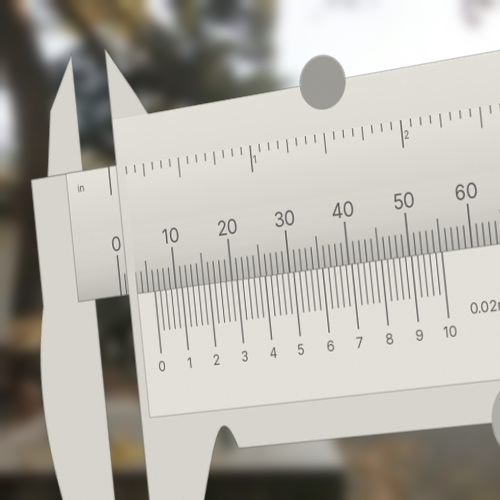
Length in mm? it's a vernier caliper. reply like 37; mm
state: 6.2; mm
